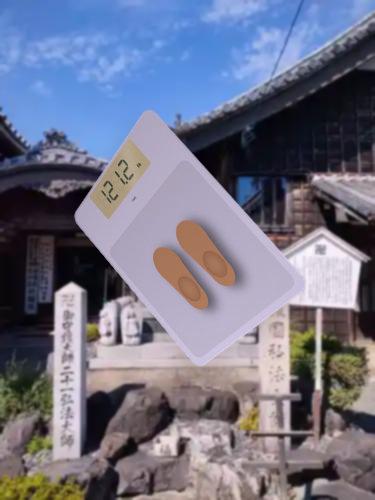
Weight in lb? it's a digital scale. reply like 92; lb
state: 121.2; lb
